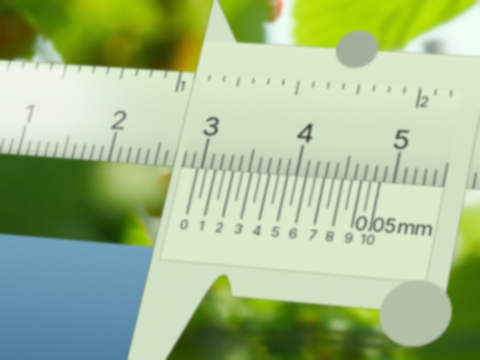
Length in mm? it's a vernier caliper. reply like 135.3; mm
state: 29.6; mm
